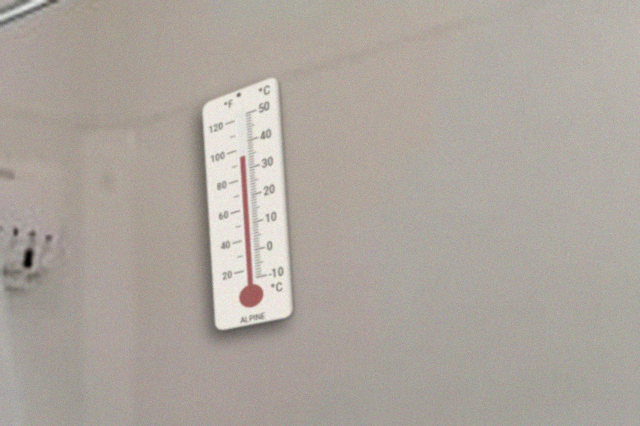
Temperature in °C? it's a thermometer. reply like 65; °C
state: 35; °C
